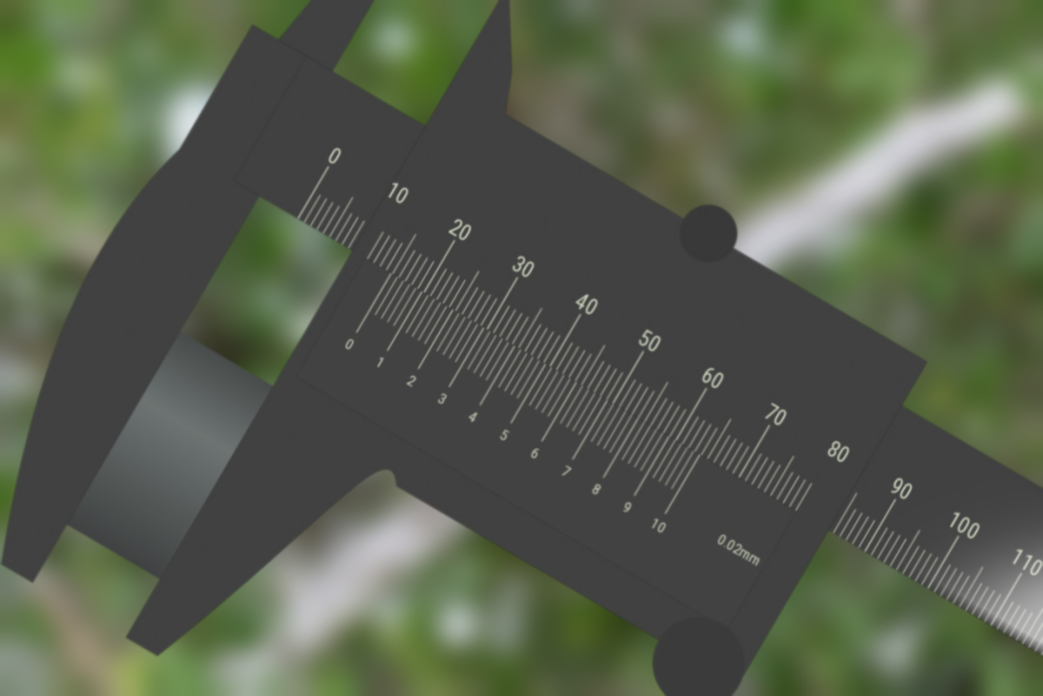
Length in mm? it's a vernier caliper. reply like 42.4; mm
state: 14.8; mm
